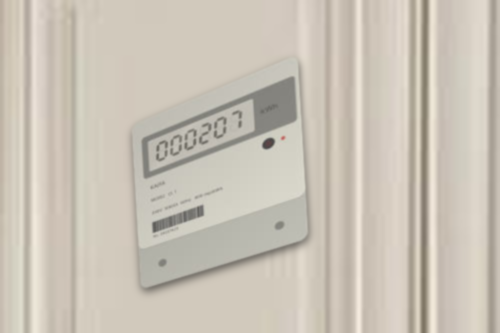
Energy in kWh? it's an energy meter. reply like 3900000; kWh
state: 207; kWh
